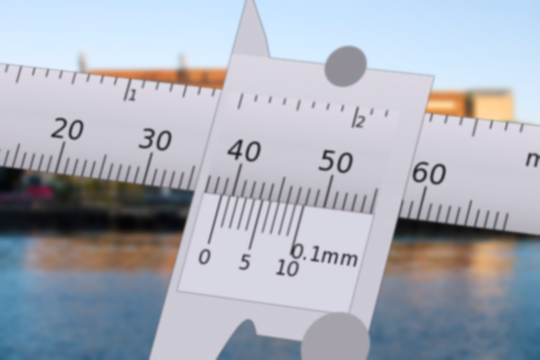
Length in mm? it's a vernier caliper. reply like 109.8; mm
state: 38.8; mm
